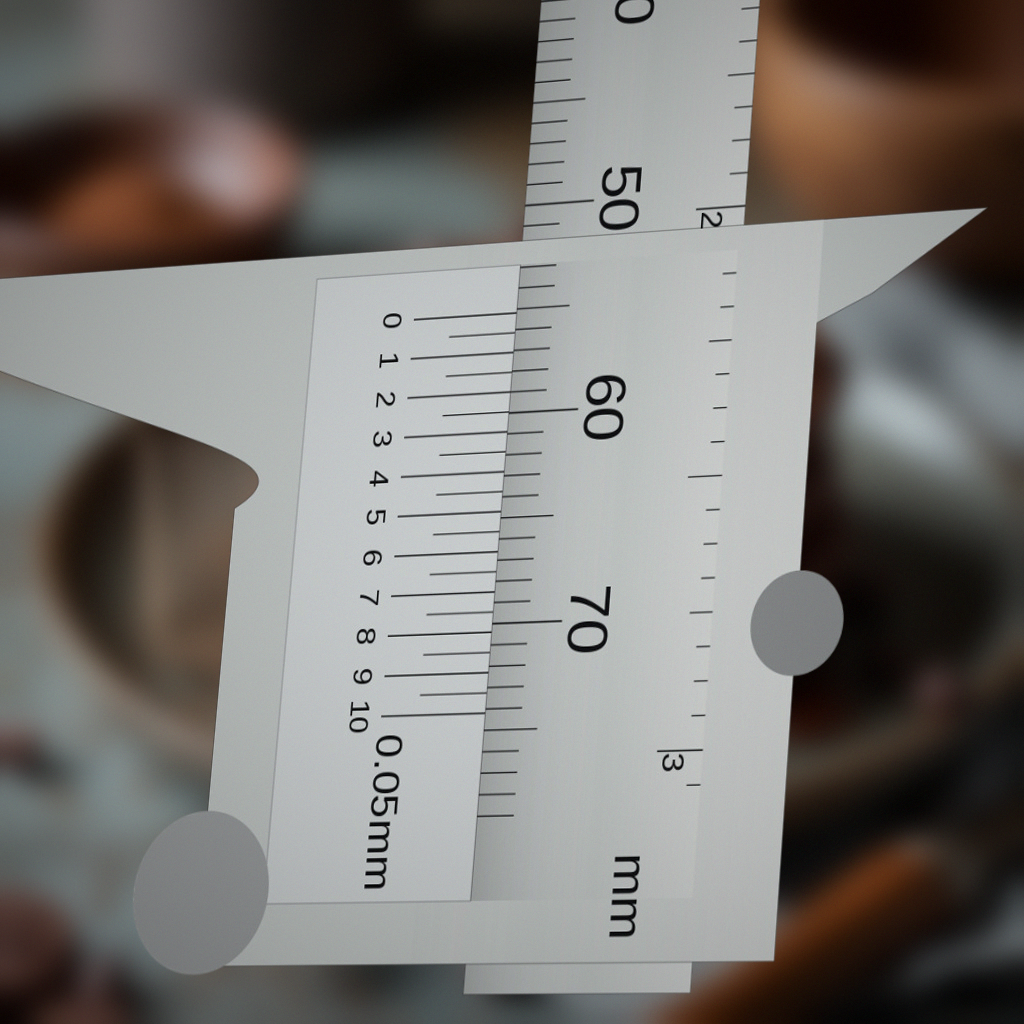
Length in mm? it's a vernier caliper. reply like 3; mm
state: 55.2; mm
